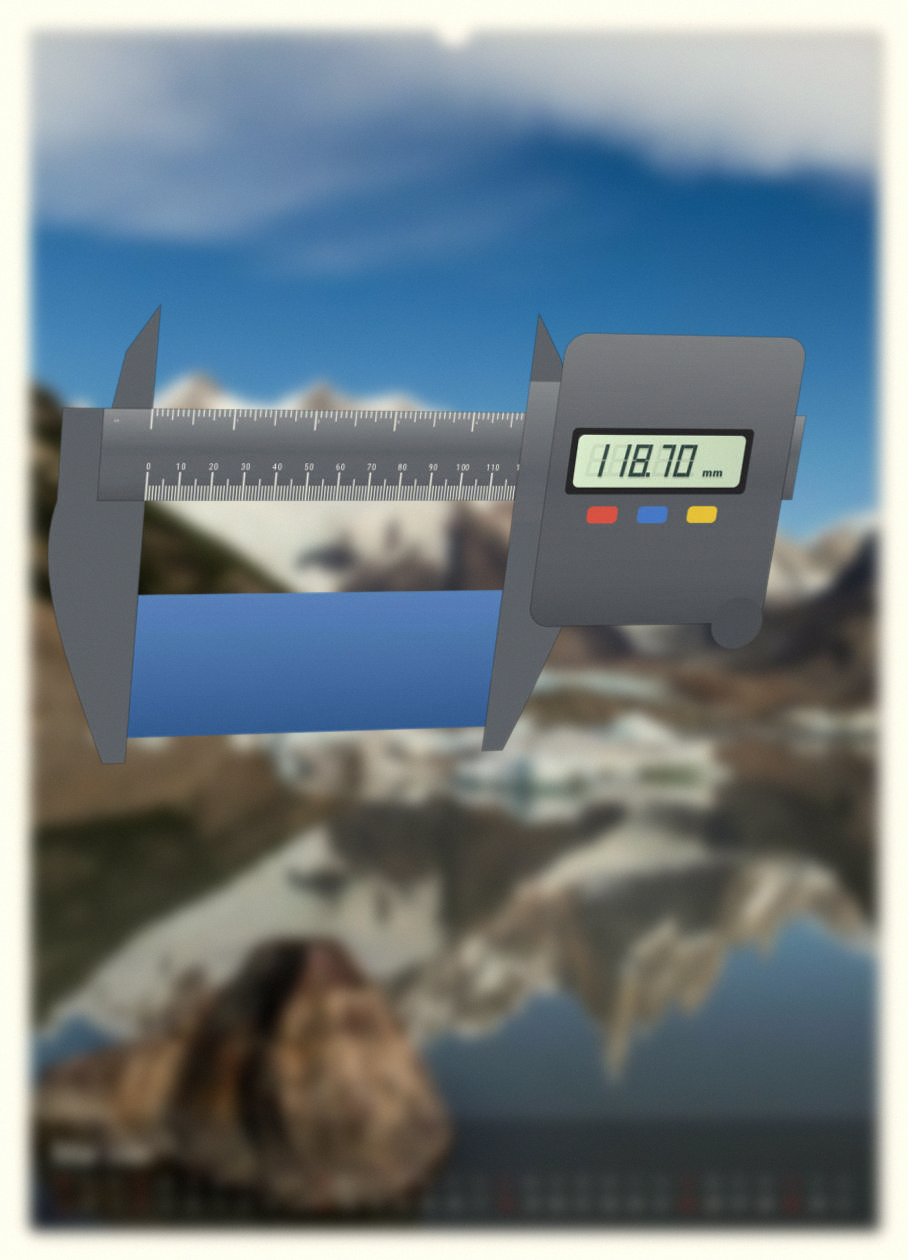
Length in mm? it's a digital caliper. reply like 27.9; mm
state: 118.70; mm
